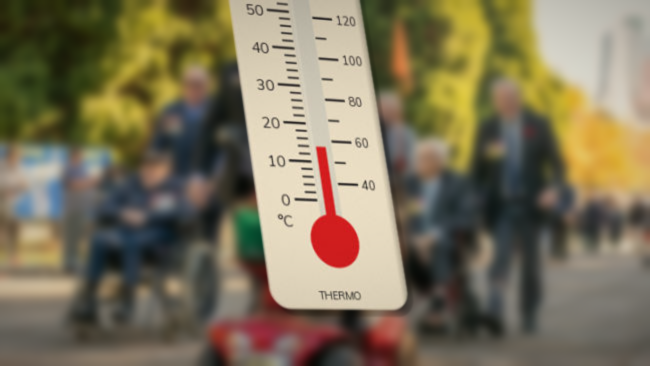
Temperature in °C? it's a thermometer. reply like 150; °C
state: 14; °C
